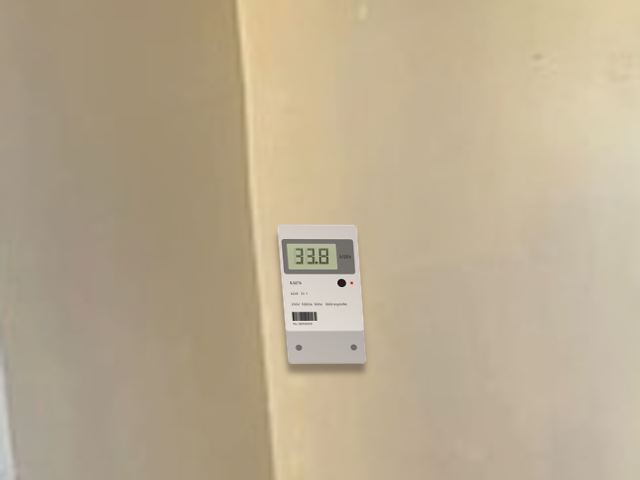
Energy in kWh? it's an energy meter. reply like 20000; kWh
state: 33.8; kWh
